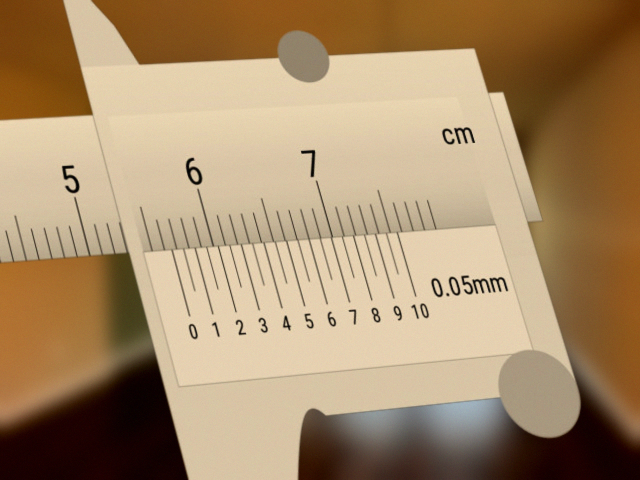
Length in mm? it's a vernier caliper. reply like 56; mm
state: 56.6; mm
